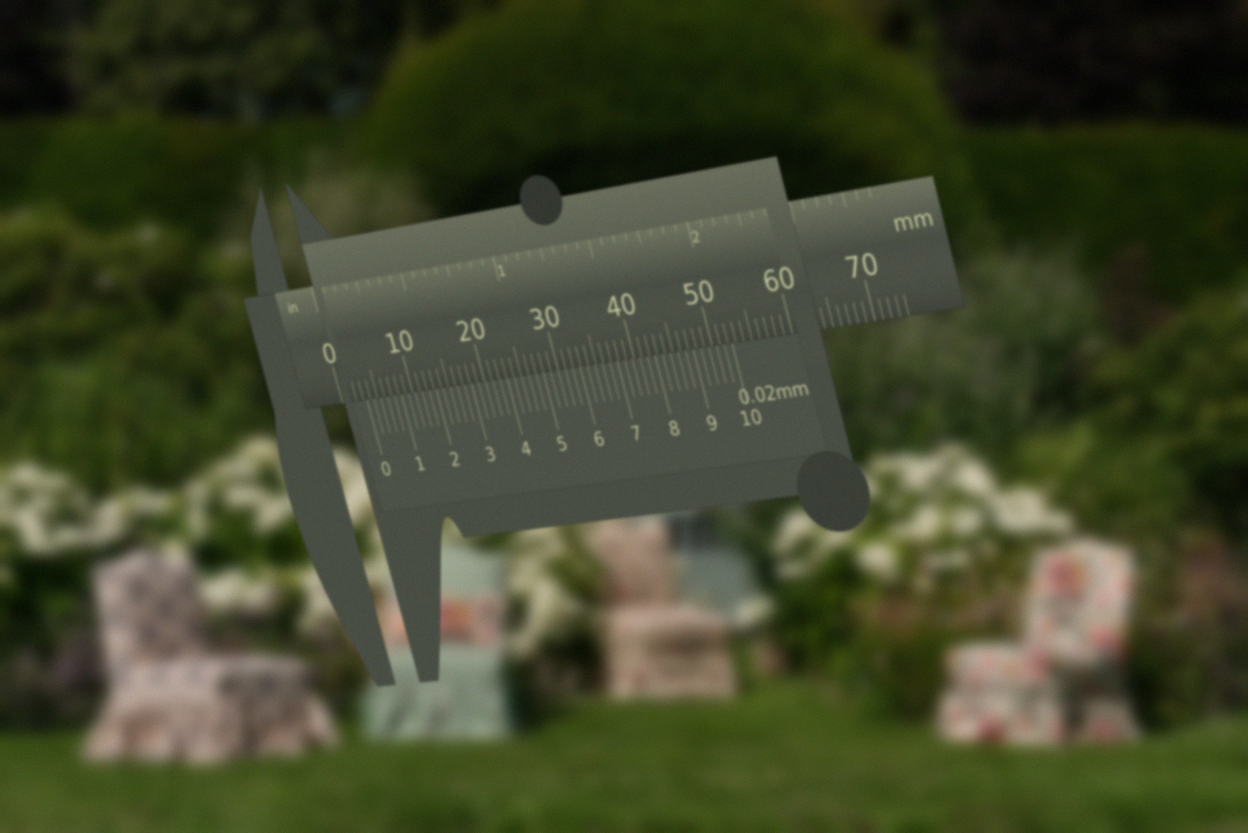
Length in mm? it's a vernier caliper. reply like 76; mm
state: 3.5; mm
